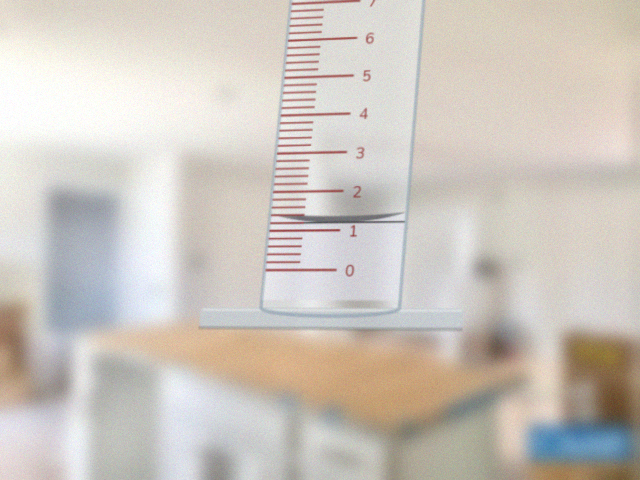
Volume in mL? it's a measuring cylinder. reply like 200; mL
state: 1.2; mL
